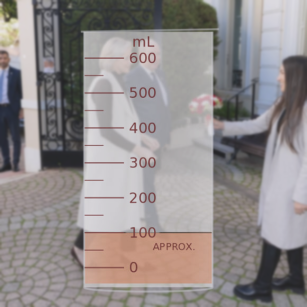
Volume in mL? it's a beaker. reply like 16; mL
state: 100; mL
